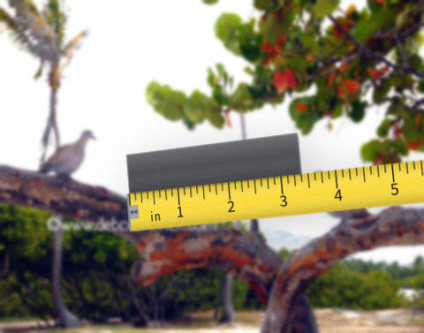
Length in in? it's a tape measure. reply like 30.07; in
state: 3.375; in
